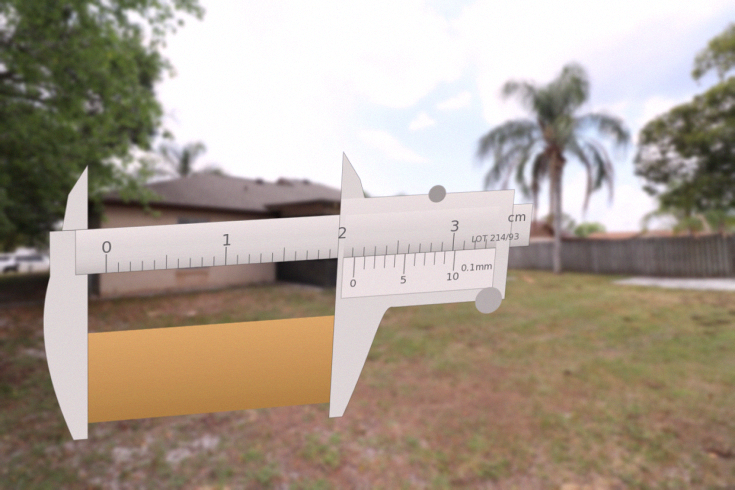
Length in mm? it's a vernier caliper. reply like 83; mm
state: 21.2; mm
